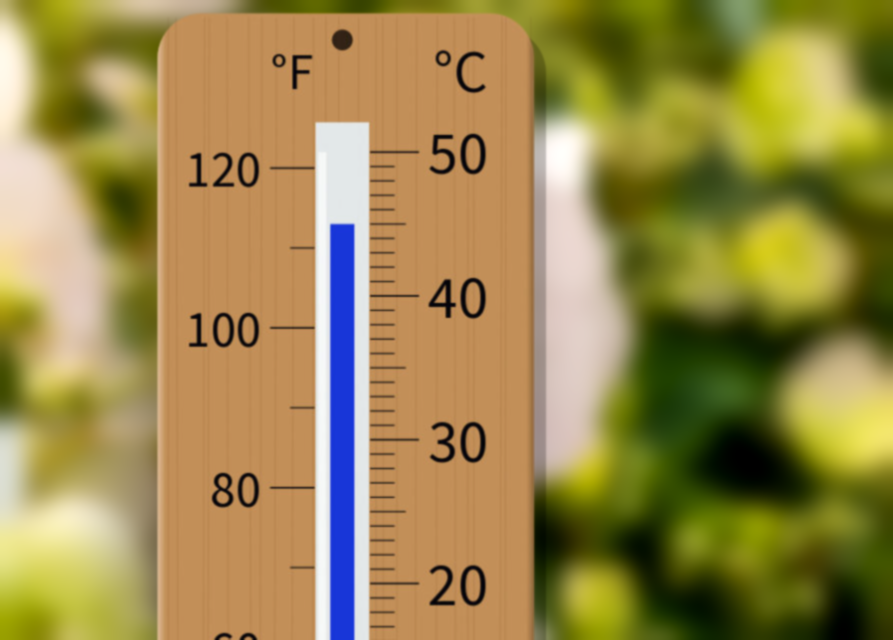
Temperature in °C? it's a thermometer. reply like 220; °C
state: 45; °C
